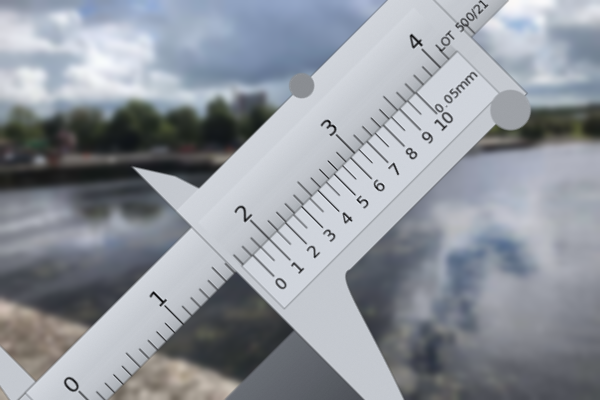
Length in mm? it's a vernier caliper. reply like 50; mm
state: 18.1; mm
